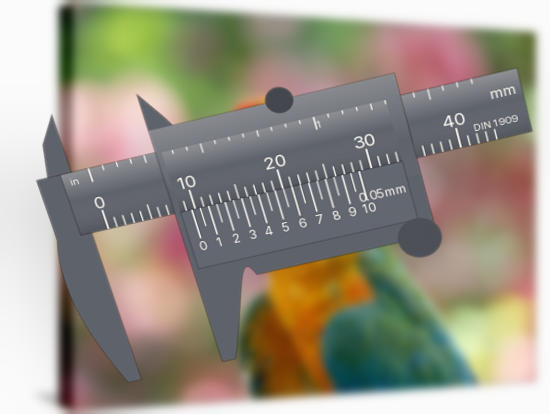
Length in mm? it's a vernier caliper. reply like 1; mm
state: 9.6; mm
